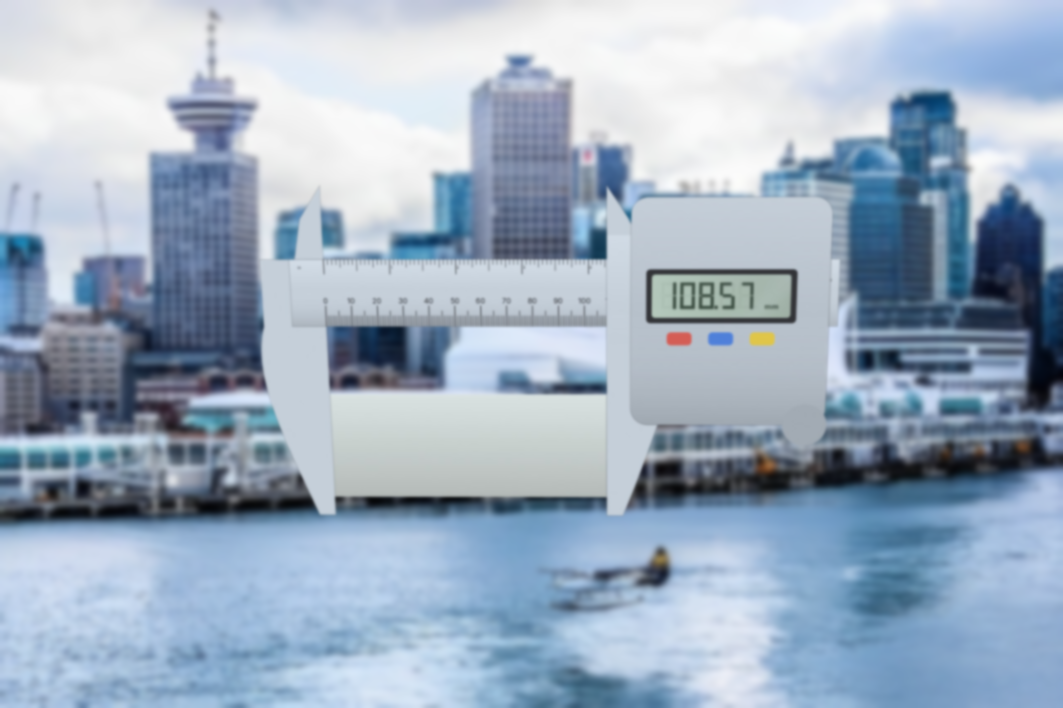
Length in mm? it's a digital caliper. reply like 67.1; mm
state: 108.57; mm
